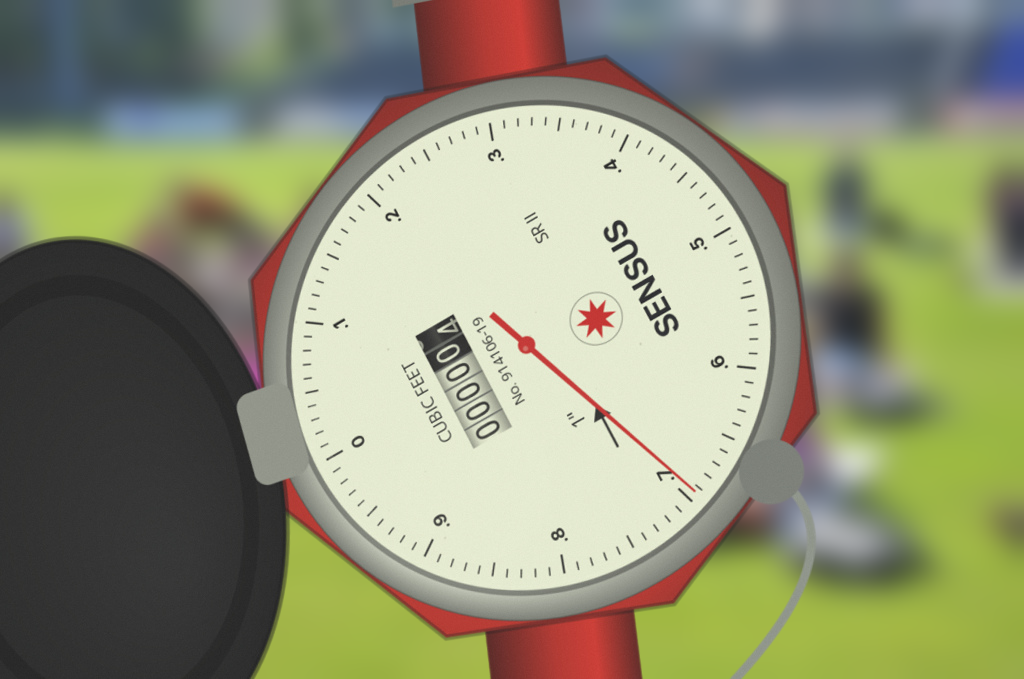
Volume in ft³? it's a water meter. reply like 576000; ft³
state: 3.69; ft³
